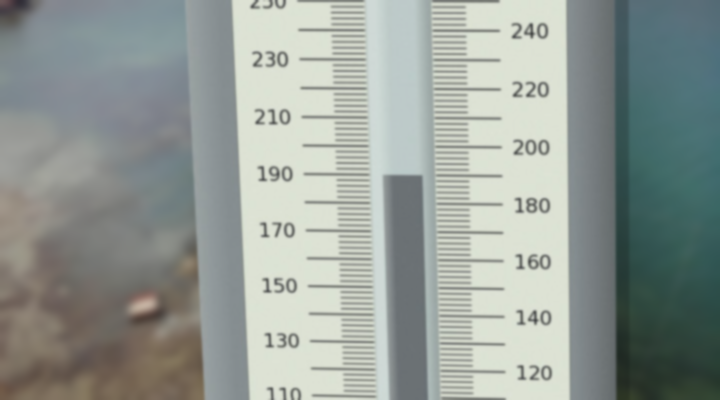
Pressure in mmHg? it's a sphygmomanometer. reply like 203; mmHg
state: 190; mmHg
